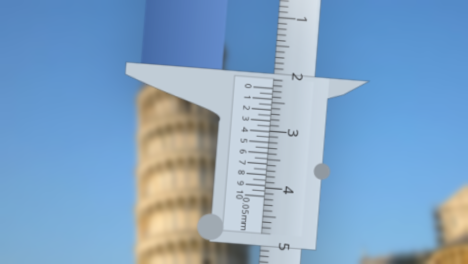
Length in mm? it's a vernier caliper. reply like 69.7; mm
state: 22.5; mm
